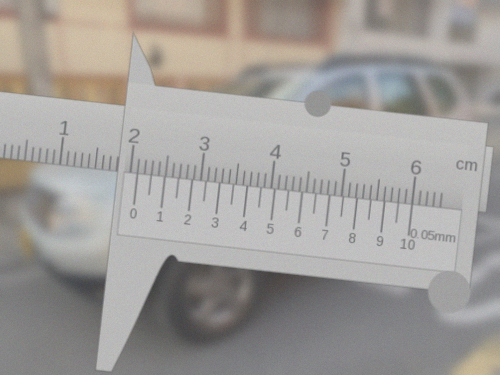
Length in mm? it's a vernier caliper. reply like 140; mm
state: 21.0; mm
